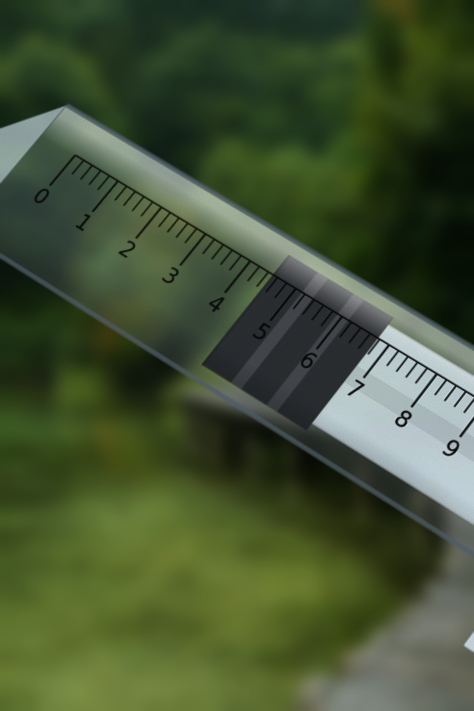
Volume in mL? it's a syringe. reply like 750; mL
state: 4.5; mL
